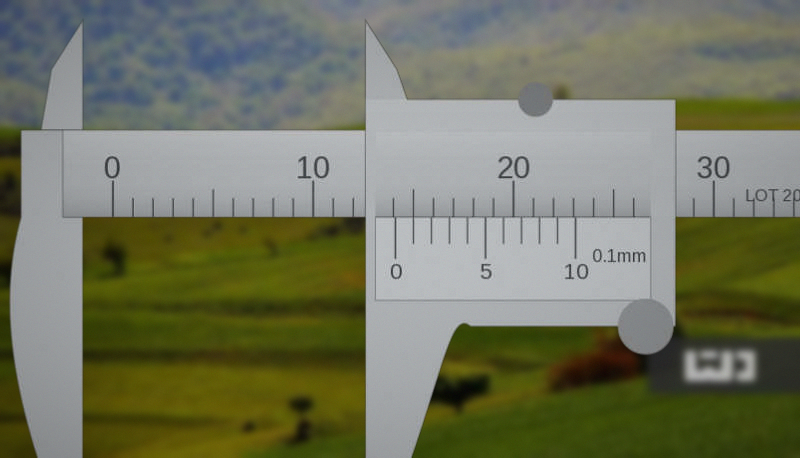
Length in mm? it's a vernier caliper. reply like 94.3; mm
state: 14.1; mm
